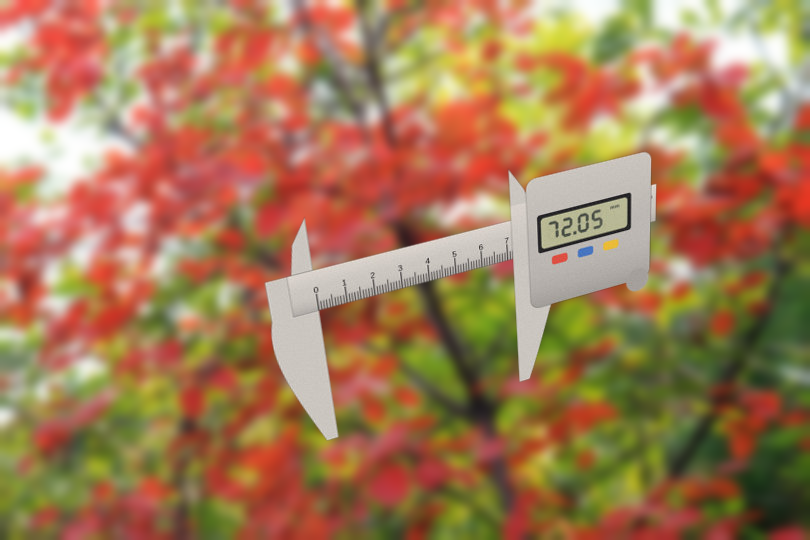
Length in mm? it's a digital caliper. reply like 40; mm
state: 72.05; mm
